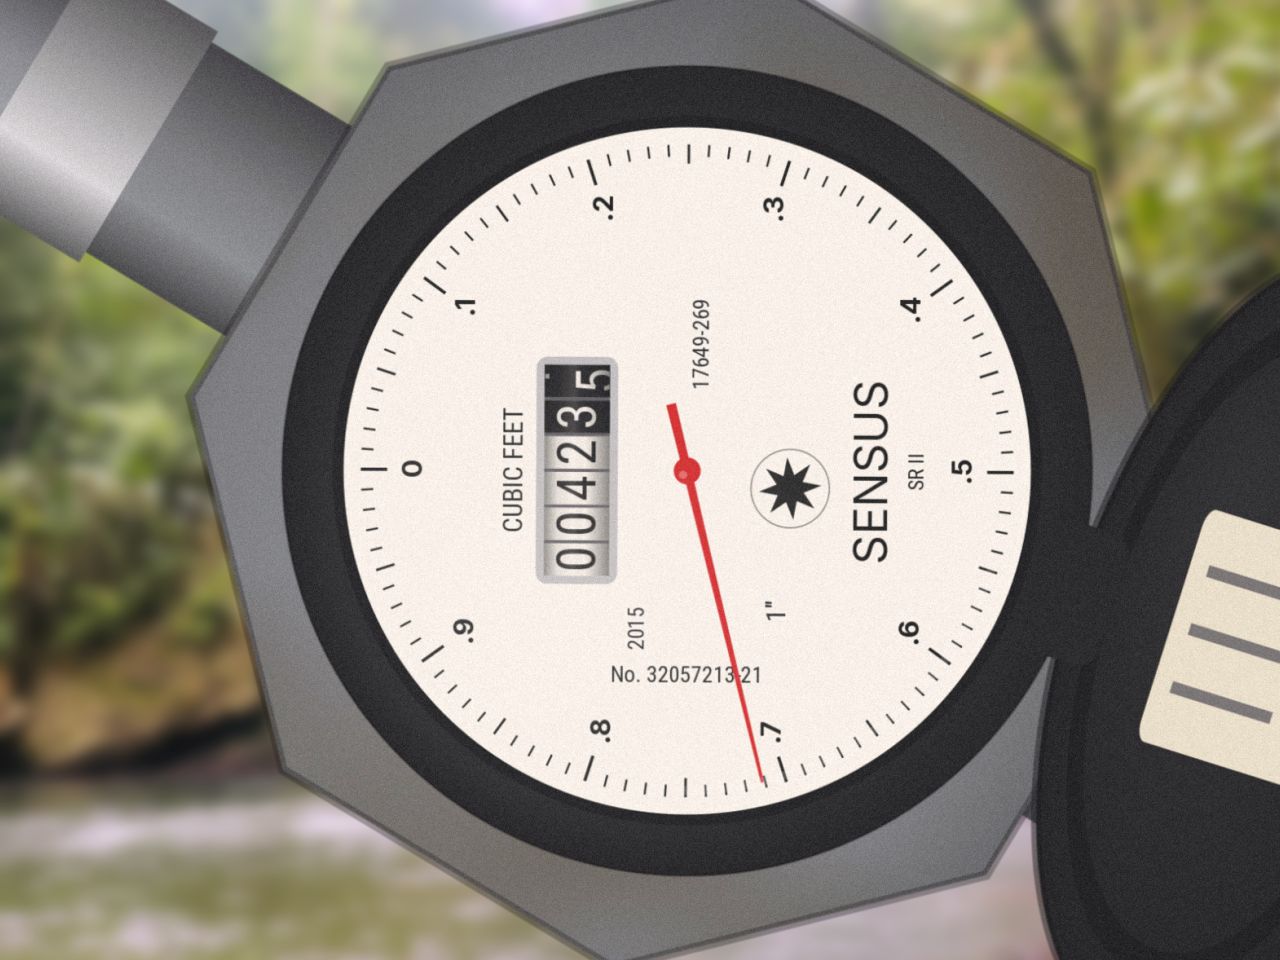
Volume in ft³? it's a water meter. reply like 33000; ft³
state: 4234.71; ft³
